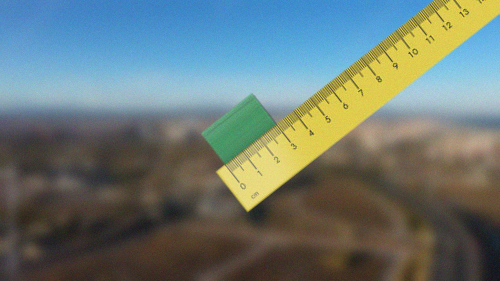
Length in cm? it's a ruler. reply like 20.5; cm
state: 3; cm
